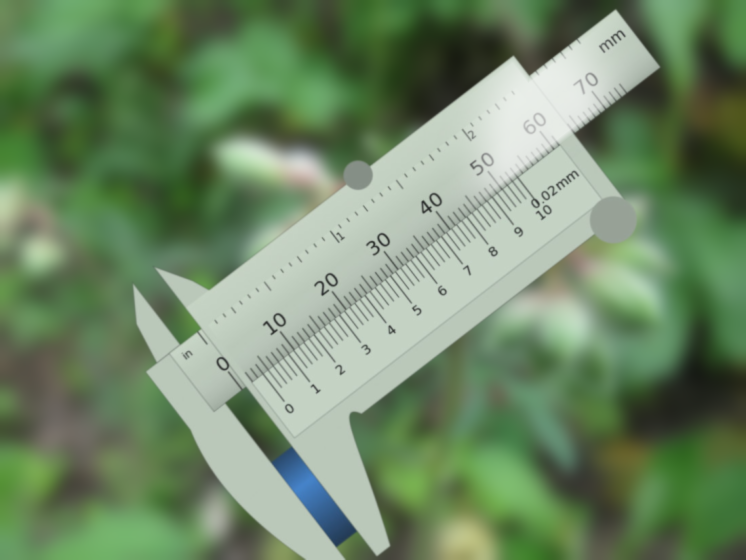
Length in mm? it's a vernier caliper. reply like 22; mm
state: 4.0; mm
